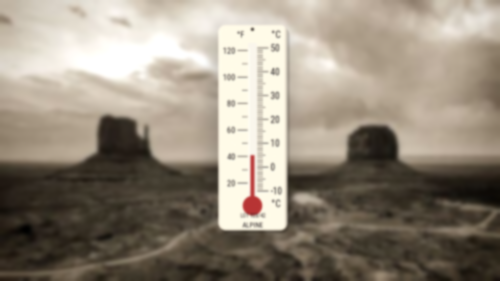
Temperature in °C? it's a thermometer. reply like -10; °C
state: 5; °C
